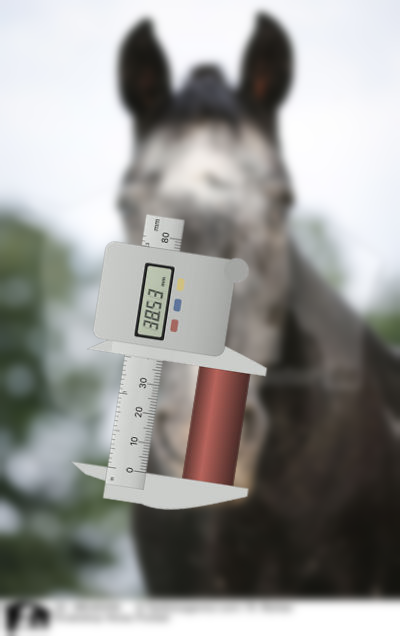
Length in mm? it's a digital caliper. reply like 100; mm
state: 38.53; mm
